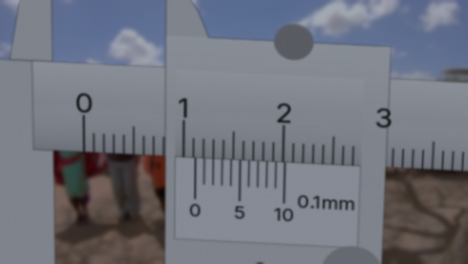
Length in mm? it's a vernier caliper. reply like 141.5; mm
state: 11.2; mm
